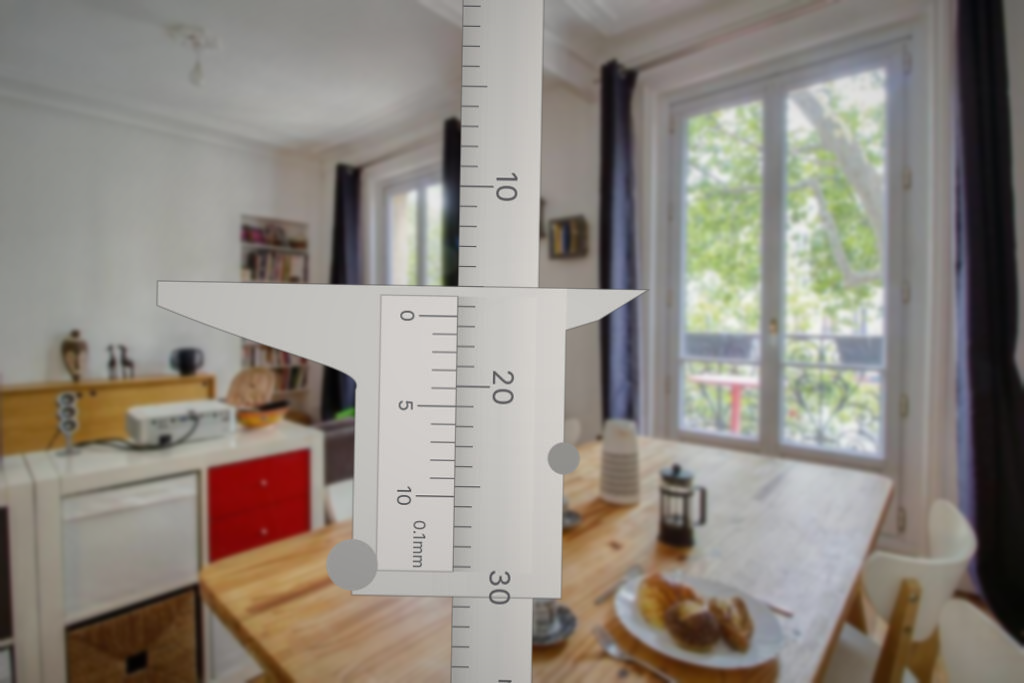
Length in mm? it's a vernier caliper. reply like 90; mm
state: 16.5; mm
